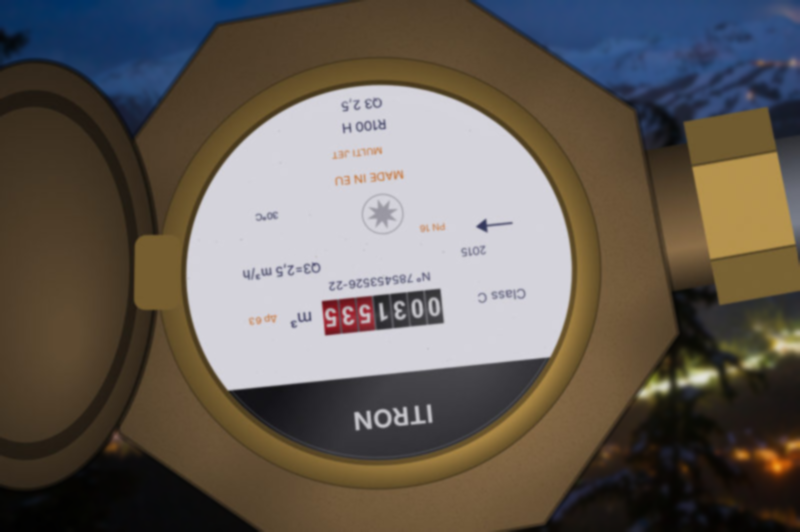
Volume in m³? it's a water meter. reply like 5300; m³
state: 31.535; m³
